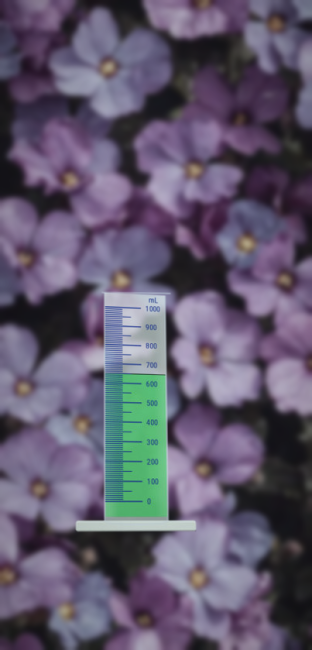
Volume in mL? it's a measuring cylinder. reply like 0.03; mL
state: 650; mL
